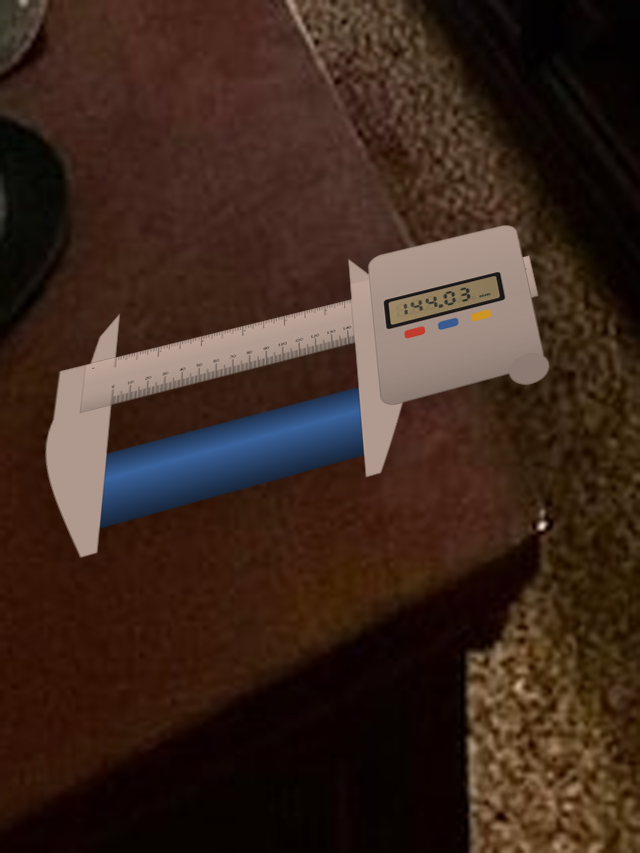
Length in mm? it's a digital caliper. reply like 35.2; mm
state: 144.03; mm
